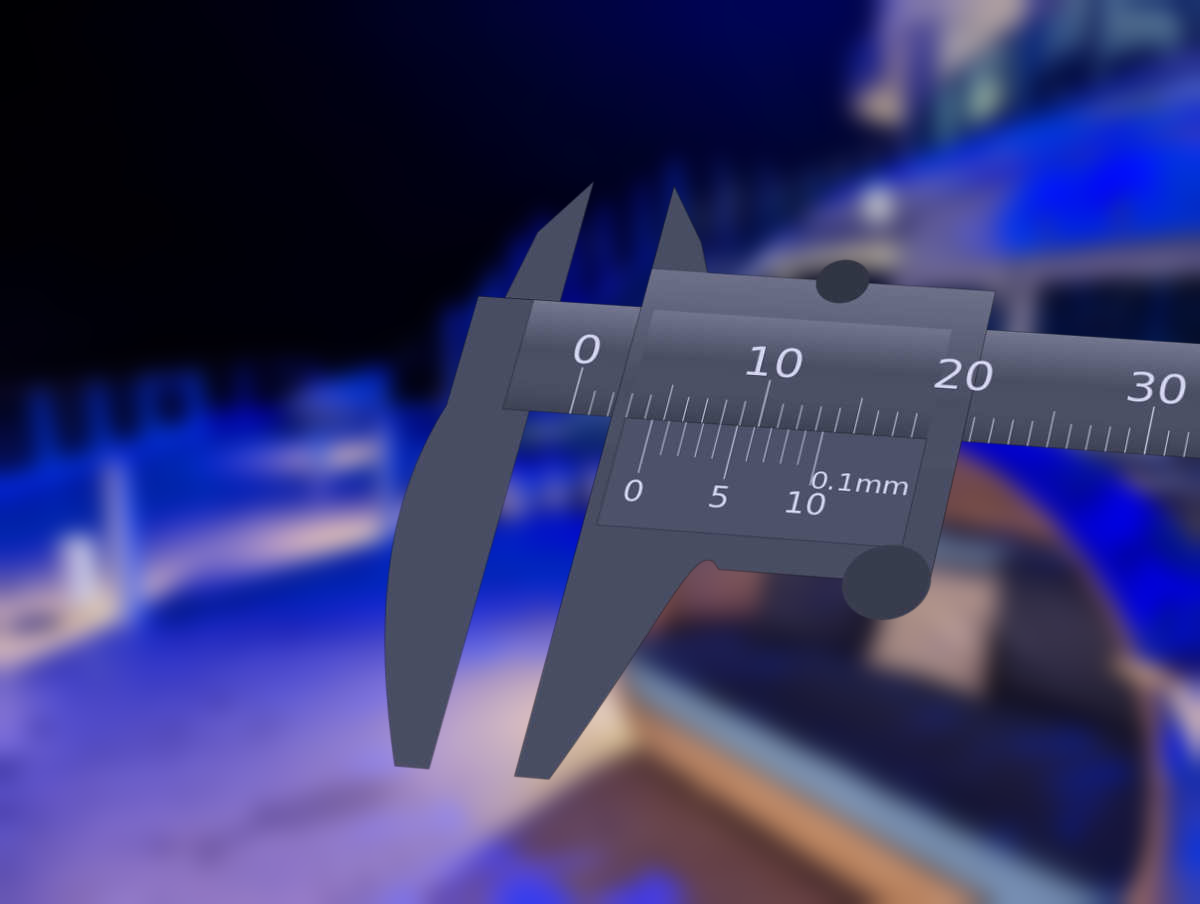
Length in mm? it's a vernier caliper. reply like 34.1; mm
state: 4.4; mm
